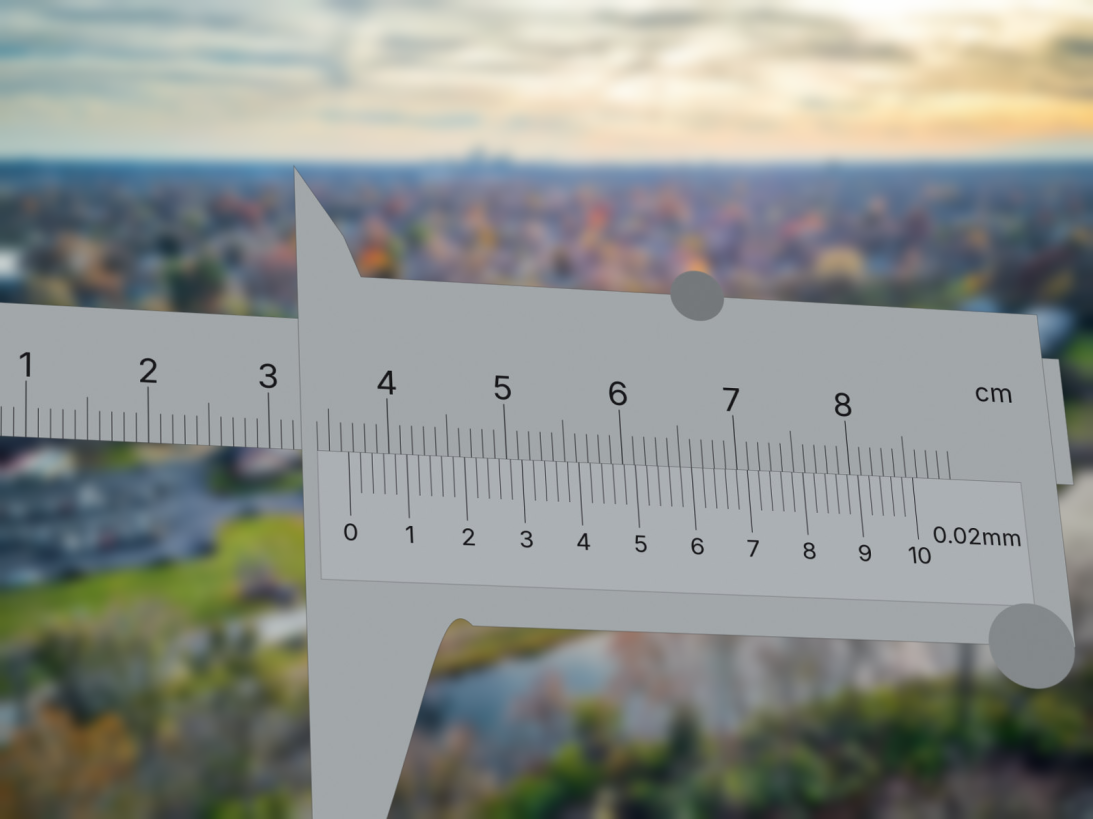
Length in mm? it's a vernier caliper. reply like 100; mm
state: 36.6; mm
